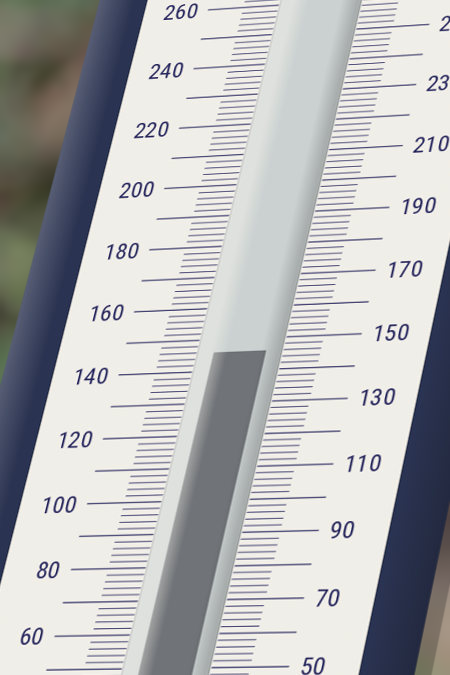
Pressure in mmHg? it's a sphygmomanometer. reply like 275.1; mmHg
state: 146; mmHg
